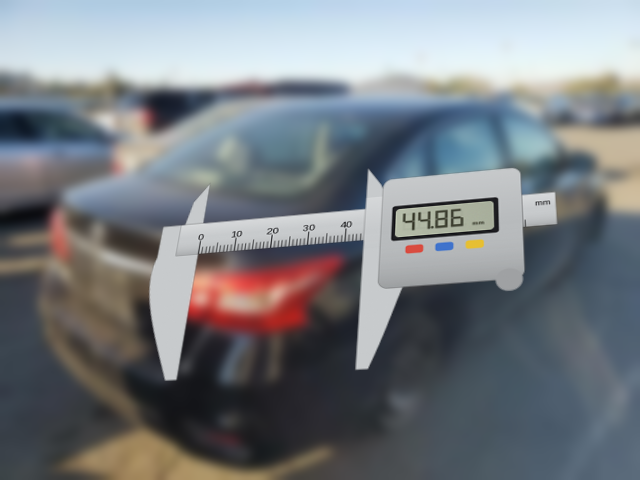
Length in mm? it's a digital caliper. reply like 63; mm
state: 44.86; mm
